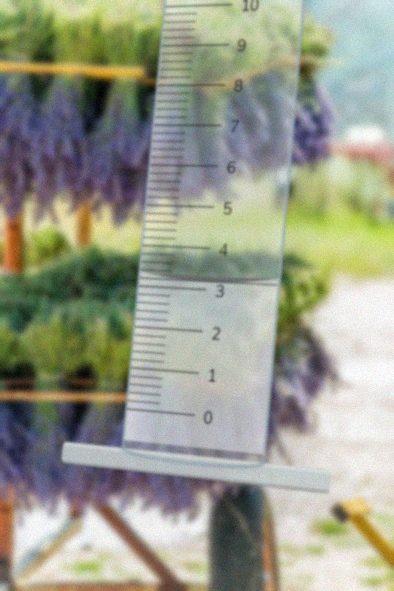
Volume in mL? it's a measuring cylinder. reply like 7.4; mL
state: 3.2; mL
